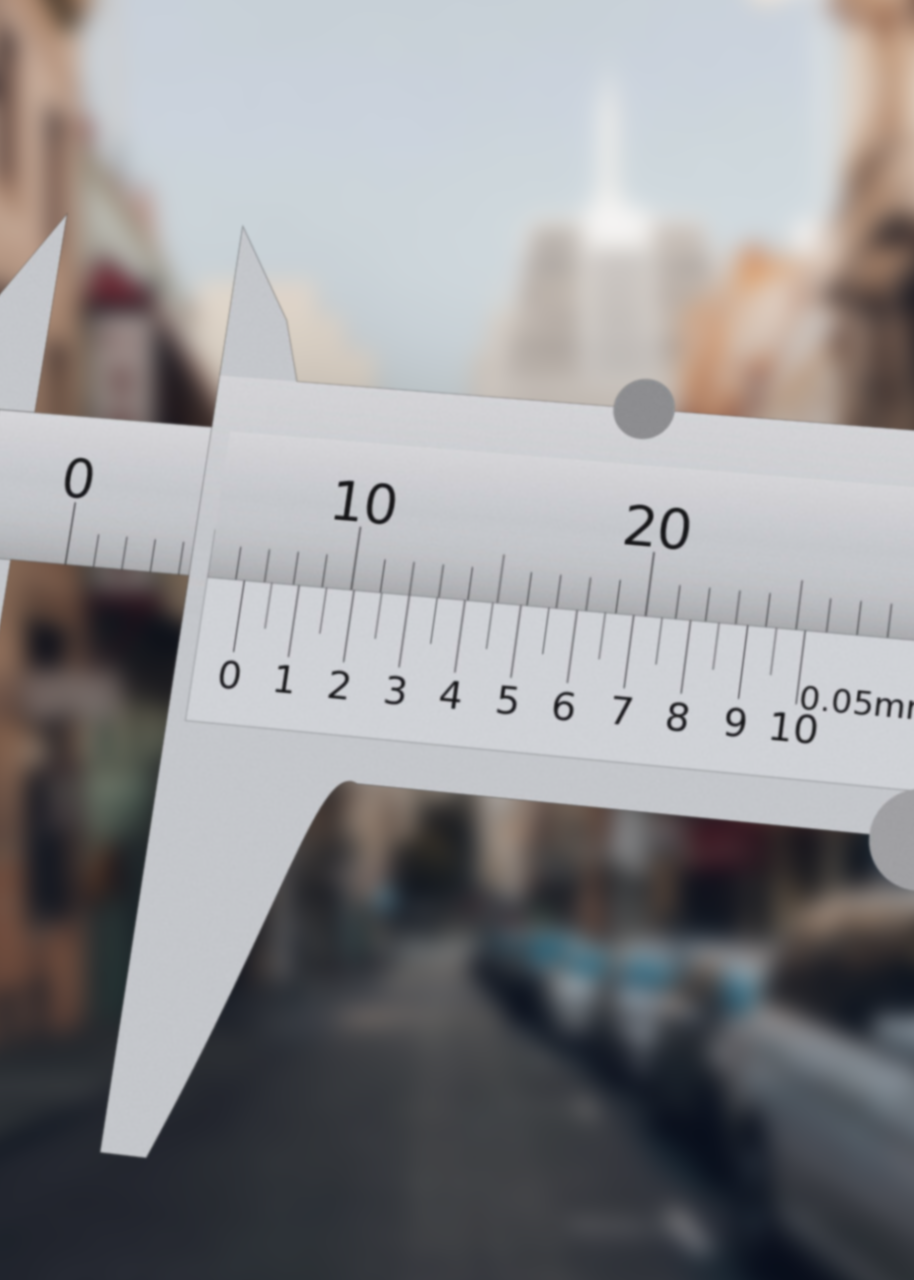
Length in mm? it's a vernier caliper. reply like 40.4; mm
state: 6.3; mm
